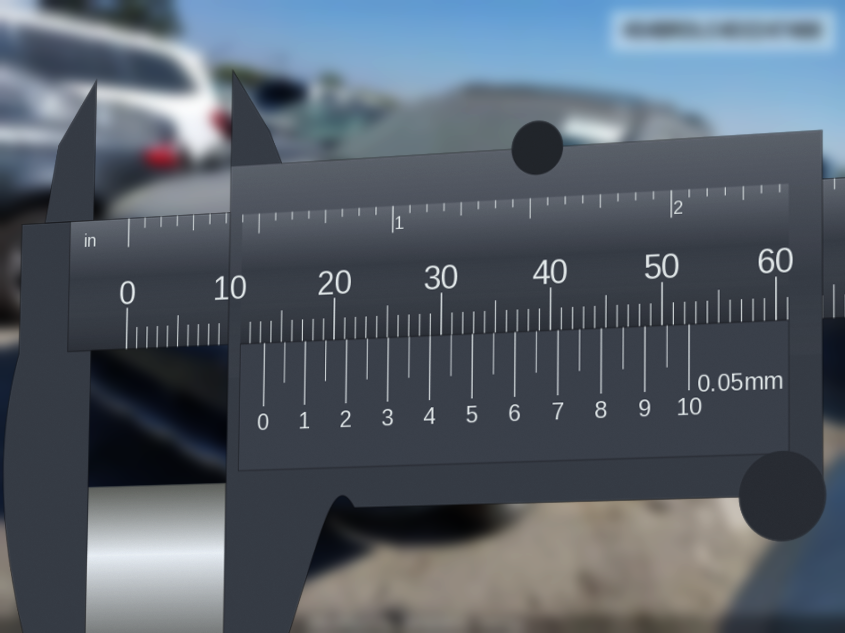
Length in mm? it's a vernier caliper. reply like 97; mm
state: 13.4; mm
